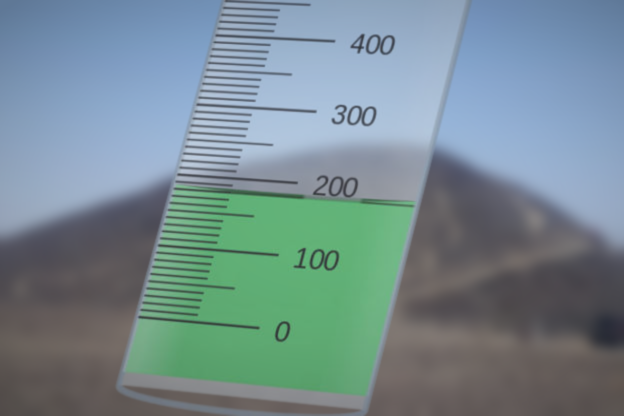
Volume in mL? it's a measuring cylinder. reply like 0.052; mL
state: 180; mL
